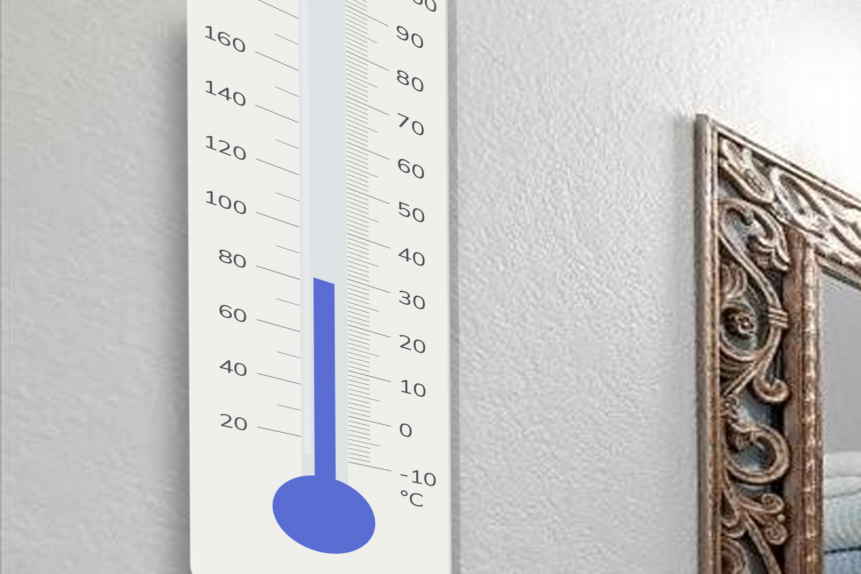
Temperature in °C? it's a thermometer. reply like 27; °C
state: 28; °C
